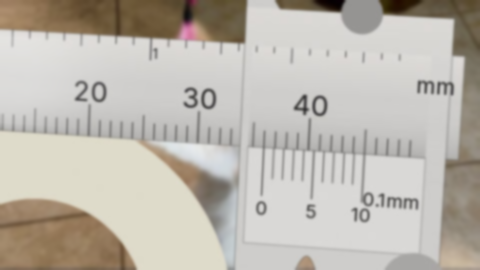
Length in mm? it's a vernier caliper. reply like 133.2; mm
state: 36.0; mm
